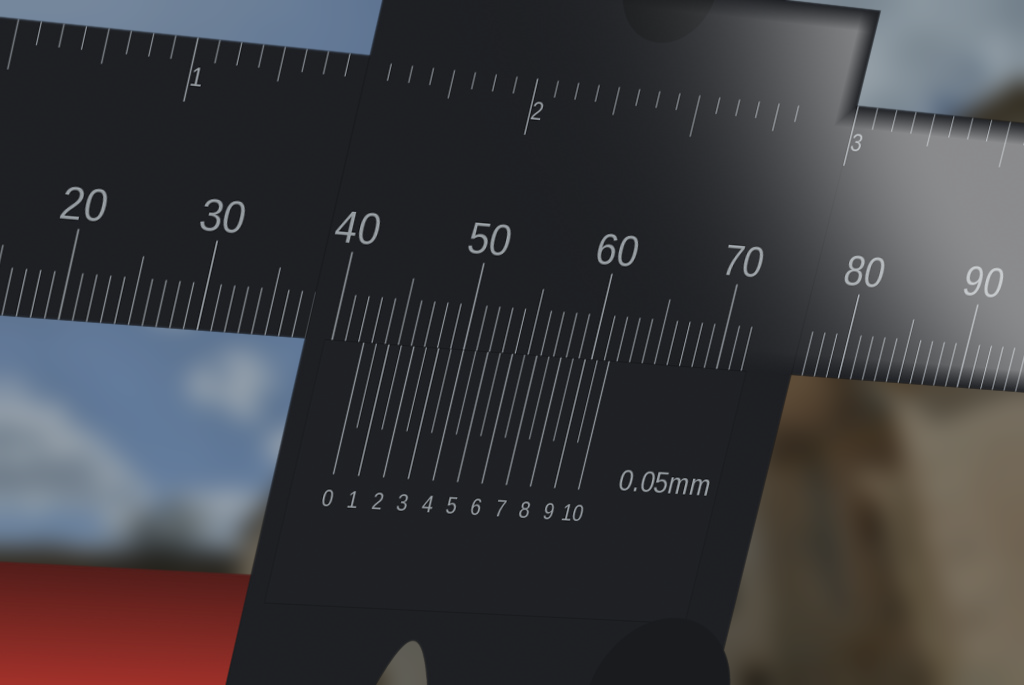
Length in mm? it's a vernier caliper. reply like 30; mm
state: 42.4; mm
